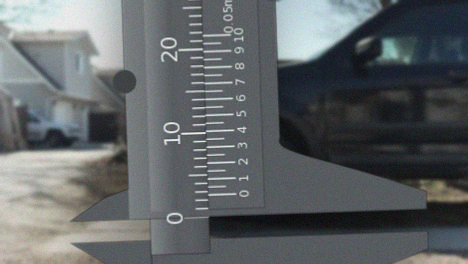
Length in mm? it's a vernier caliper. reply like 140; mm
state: 2.6; mm
